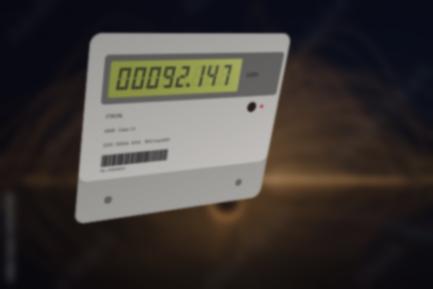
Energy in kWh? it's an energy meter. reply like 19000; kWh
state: 92.147; kWh
